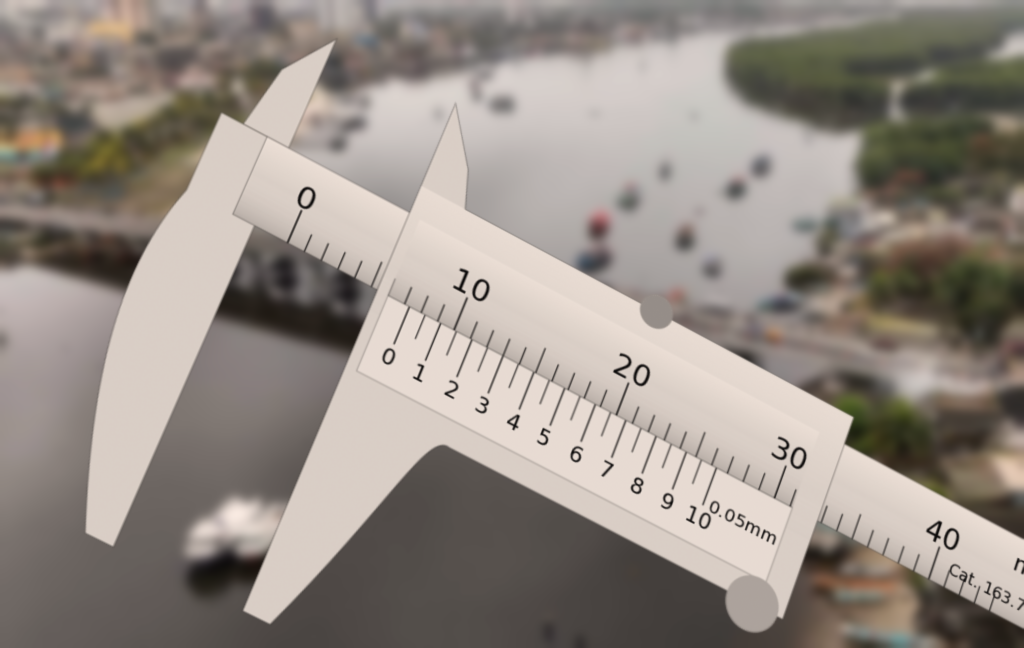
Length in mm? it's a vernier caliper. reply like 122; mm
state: 7.3; mm
